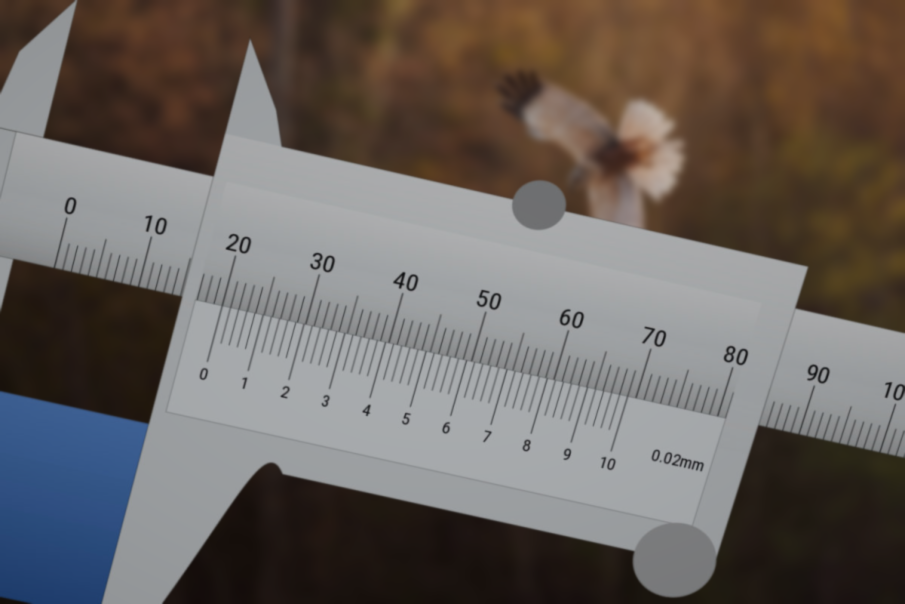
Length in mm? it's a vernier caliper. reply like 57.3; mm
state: 20.0; mm
